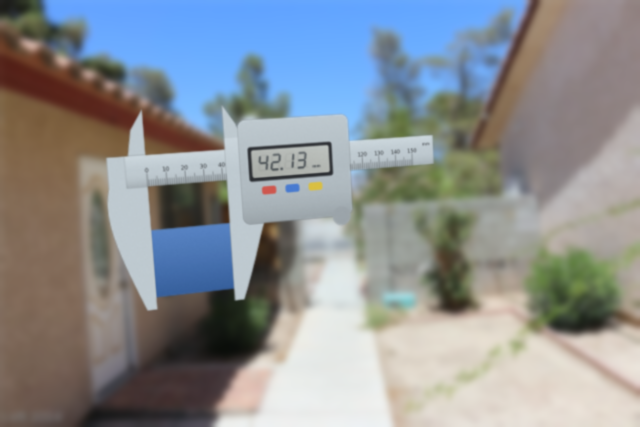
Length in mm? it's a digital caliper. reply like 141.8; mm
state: 42.13; mm
